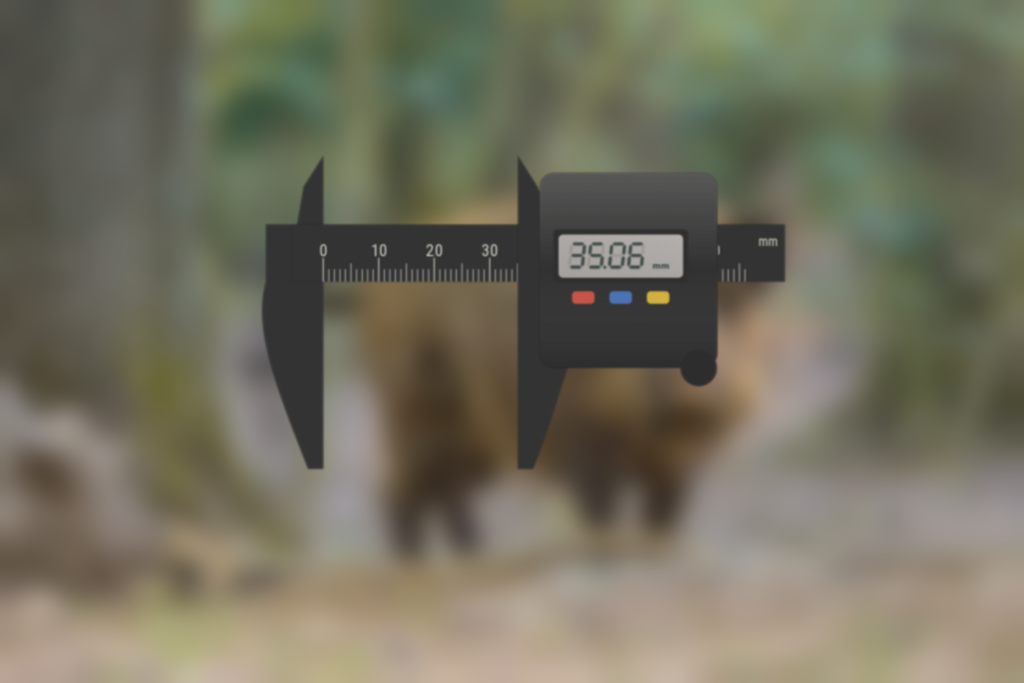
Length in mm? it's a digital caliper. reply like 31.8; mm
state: 35.06; mm
